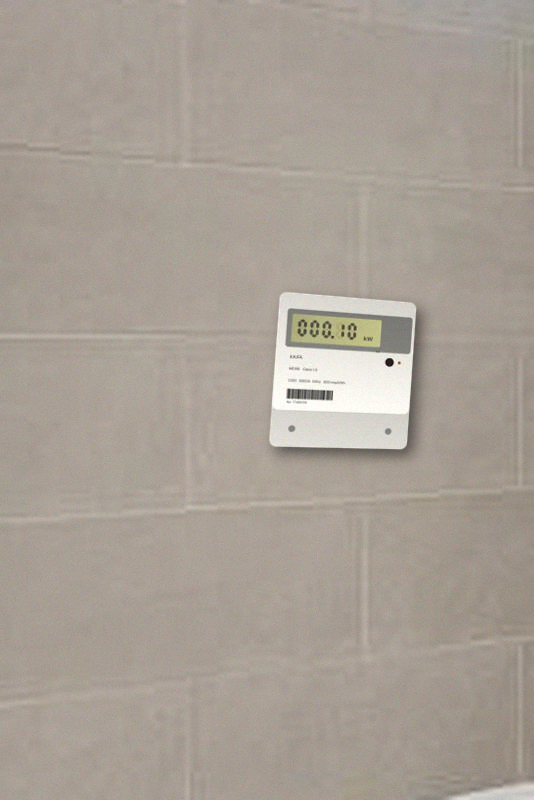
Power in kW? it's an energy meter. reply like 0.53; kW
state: 0.10; kW
